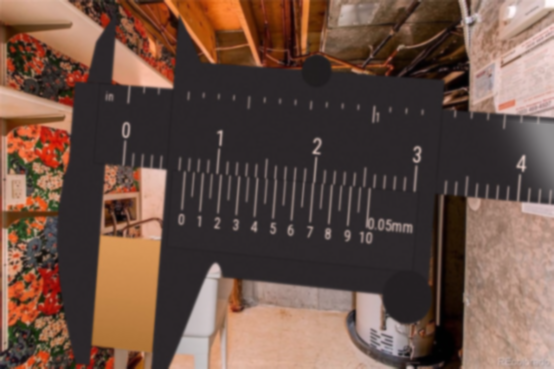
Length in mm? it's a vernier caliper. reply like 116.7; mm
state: 6.6; mm
